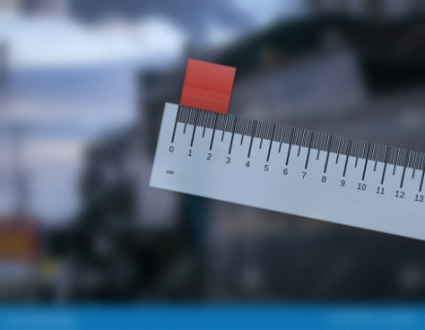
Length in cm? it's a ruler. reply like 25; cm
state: 2.5; cm
